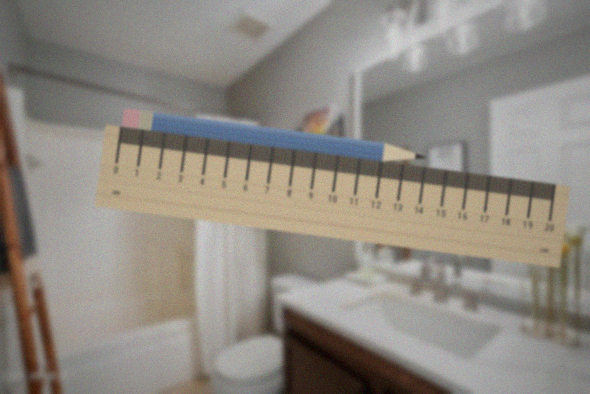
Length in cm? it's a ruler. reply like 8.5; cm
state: 14; cm
